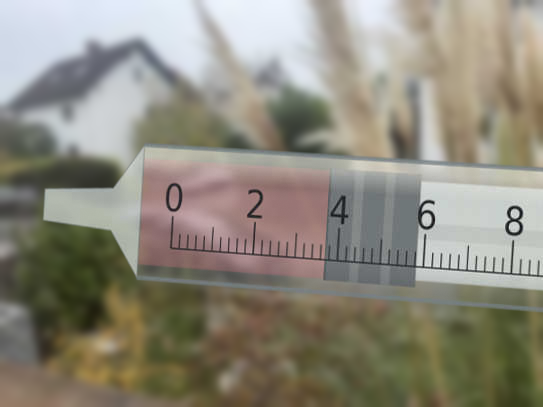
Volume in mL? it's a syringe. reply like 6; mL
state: 3.7; mL
